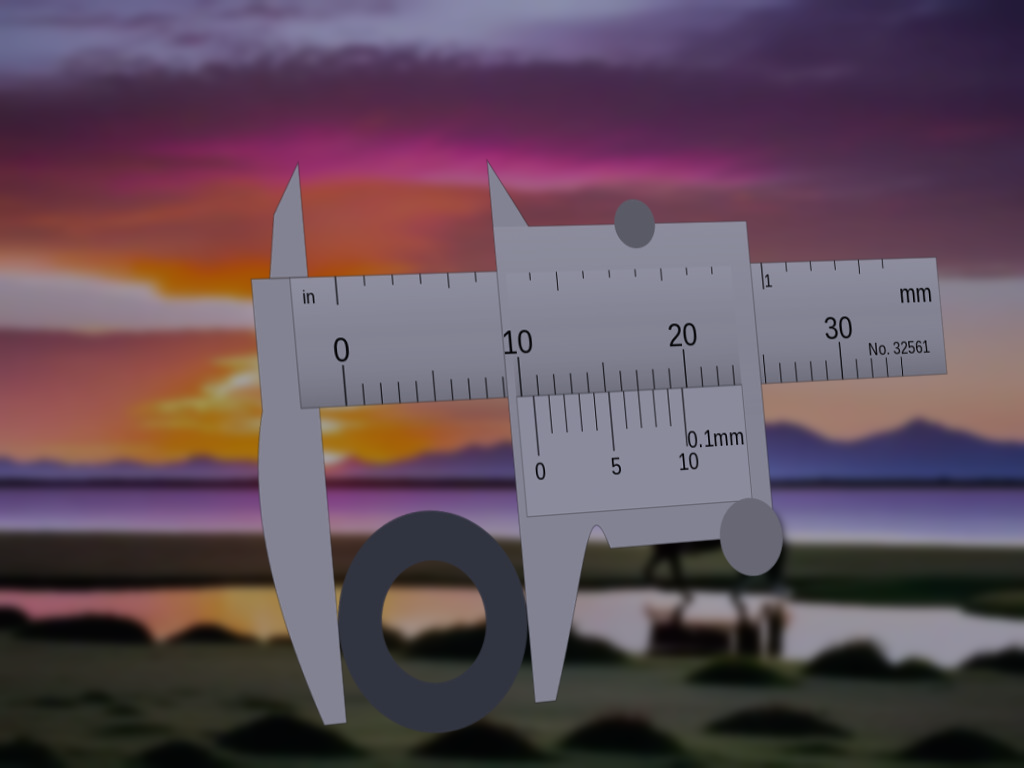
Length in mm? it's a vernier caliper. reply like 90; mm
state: 10.7; mm
